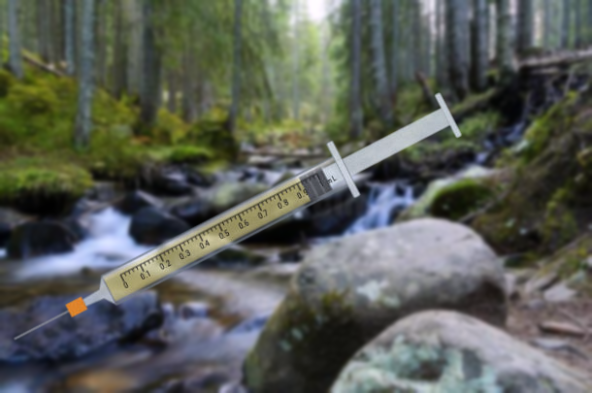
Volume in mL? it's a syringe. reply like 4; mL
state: 0.92; mL
